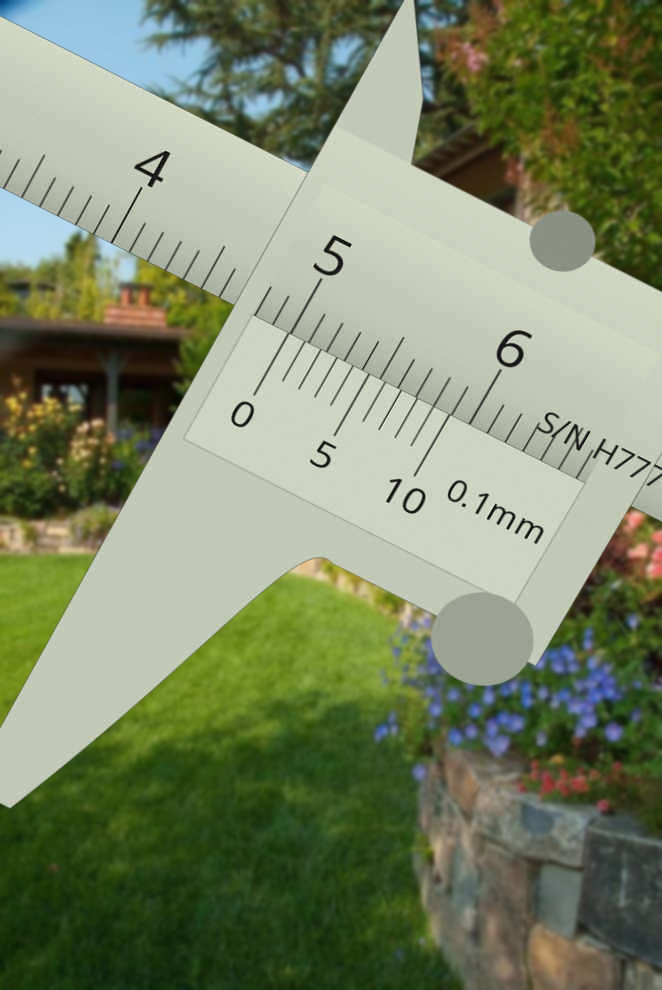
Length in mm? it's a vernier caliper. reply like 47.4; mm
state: 49.9; mm
